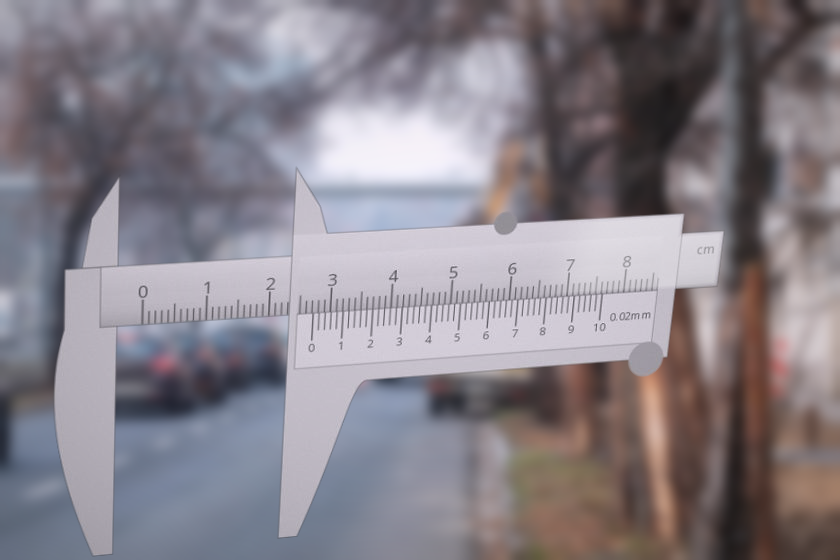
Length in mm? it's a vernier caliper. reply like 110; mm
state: 27.2; mm
